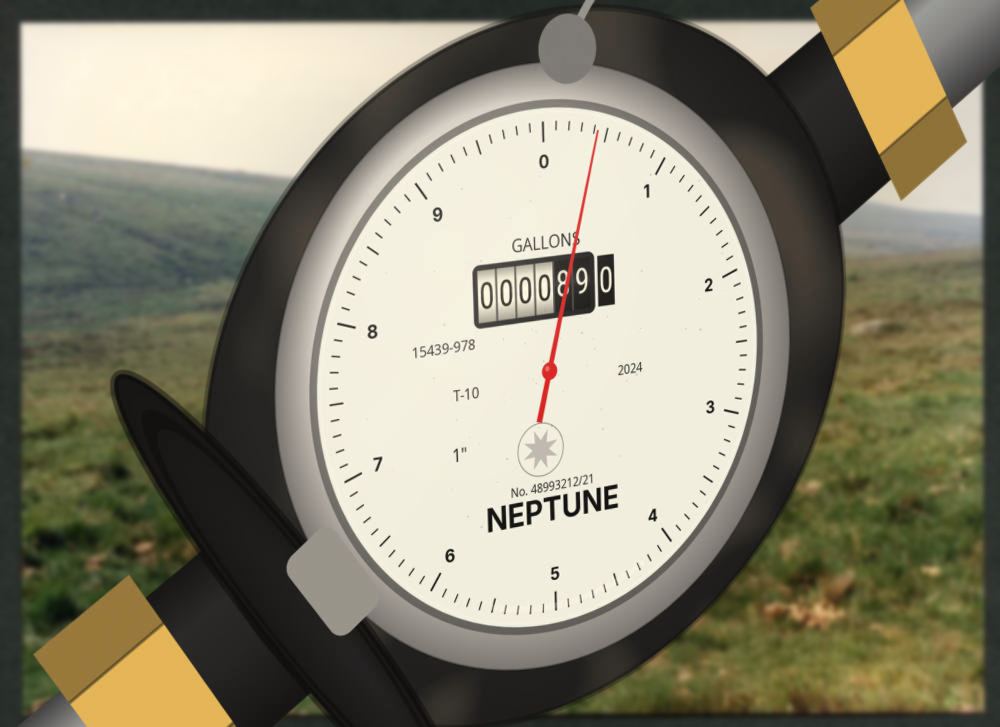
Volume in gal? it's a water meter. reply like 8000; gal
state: 890.4; gal
